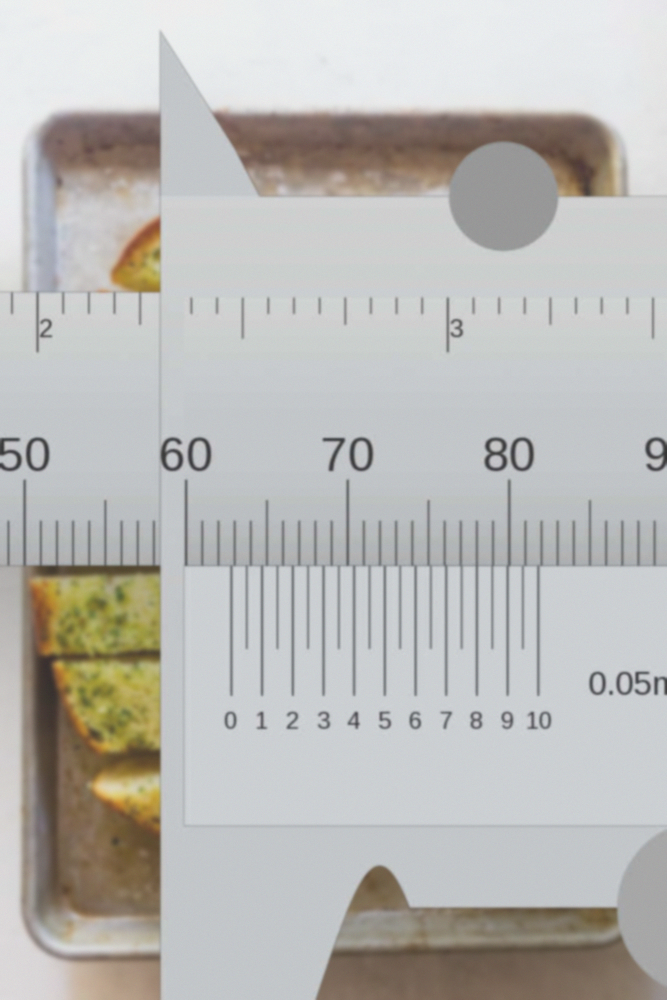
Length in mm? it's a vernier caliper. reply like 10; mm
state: 62.8; mm
